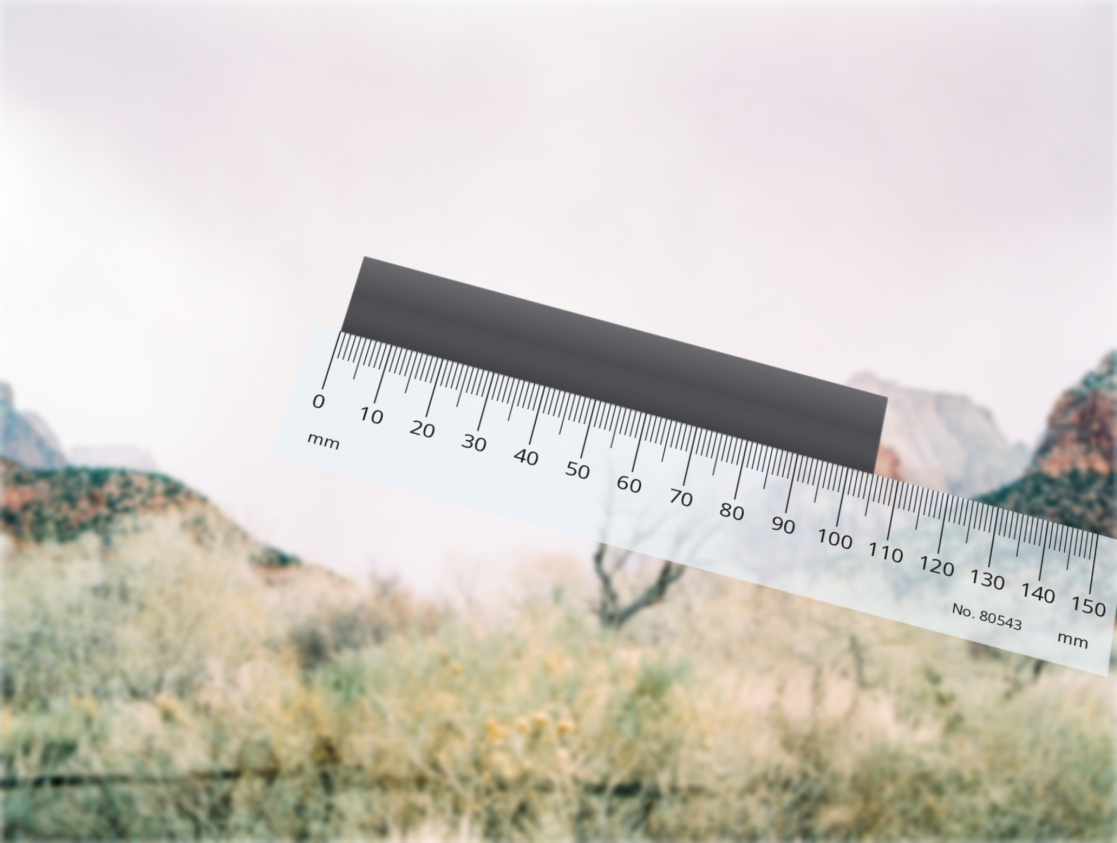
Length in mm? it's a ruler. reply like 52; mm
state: 105; mm
